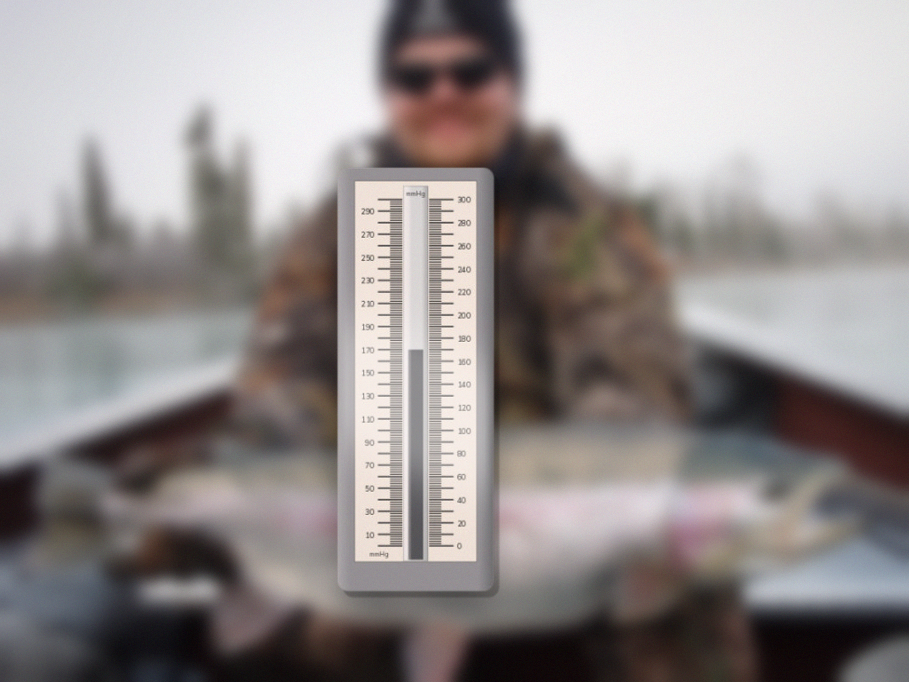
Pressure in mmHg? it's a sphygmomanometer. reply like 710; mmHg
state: 170; mmHg
